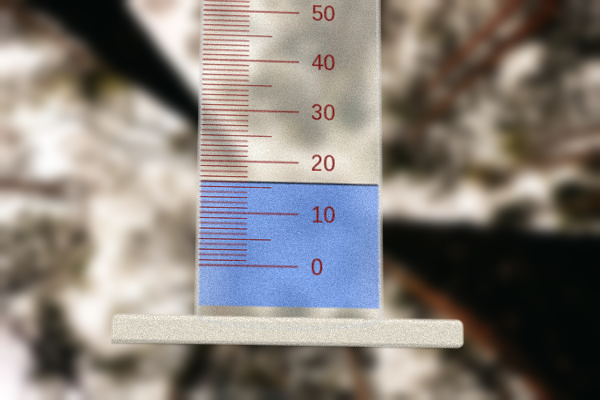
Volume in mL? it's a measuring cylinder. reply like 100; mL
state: 16; mL
